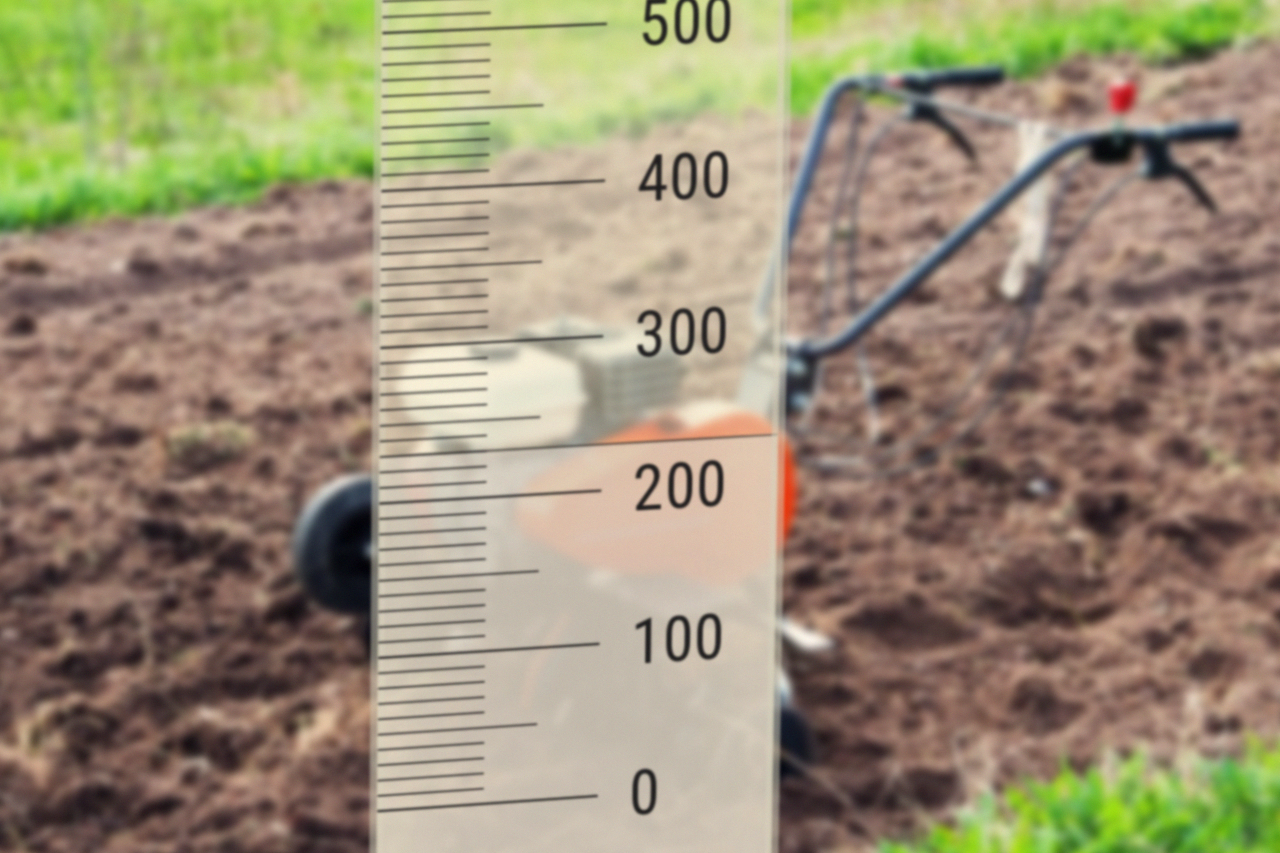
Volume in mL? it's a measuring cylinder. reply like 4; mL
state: 230; mL
